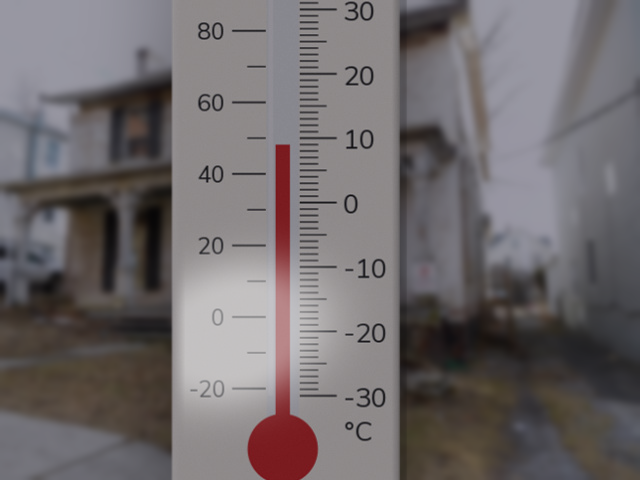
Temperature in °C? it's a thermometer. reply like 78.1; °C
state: 9; °C
